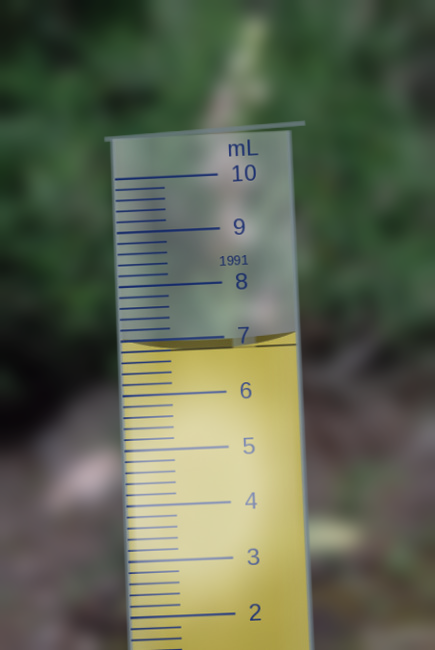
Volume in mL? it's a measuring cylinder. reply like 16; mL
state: 6.8; mL
